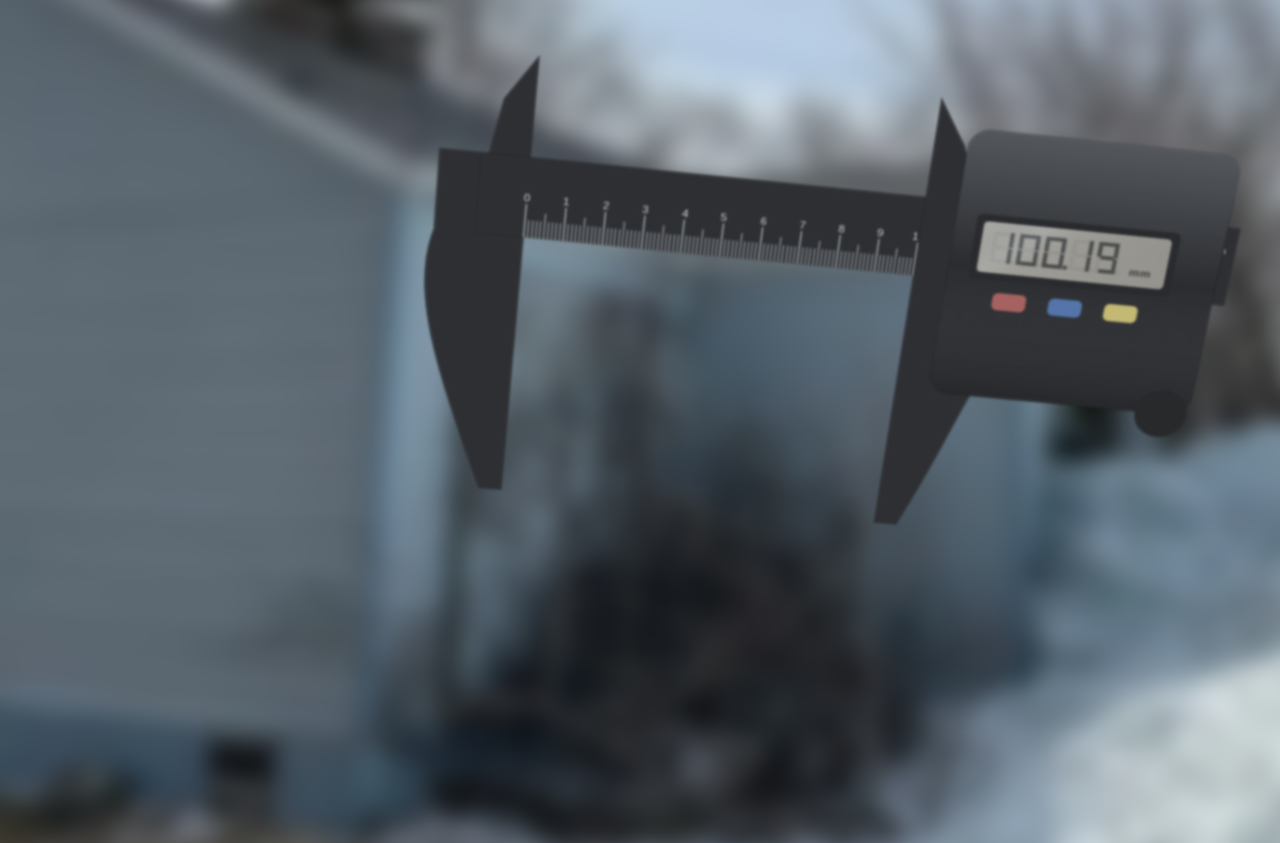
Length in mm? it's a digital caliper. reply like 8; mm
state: 100.19; mm
